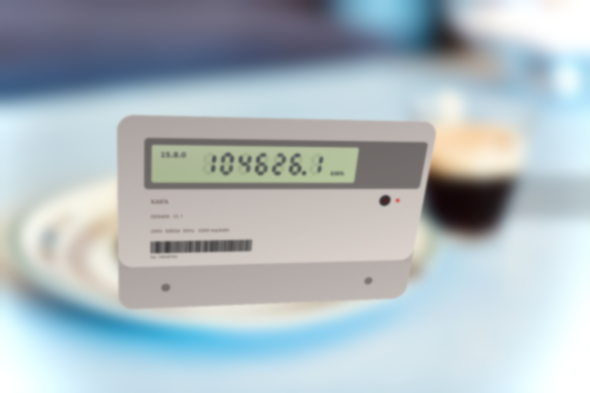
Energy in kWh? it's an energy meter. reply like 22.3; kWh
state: 104626.1; kWh
